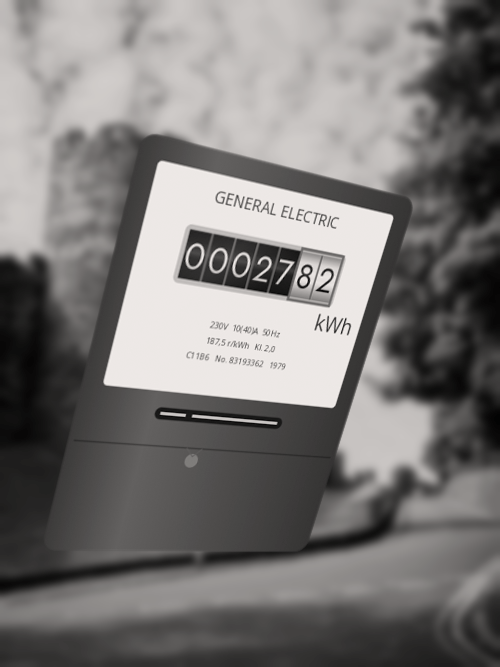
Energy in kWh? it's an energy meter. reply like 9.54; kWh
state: 27.82; kWh
